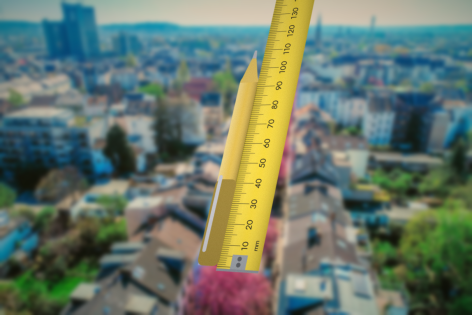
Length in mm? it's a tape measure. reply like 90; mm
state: 110; mm
